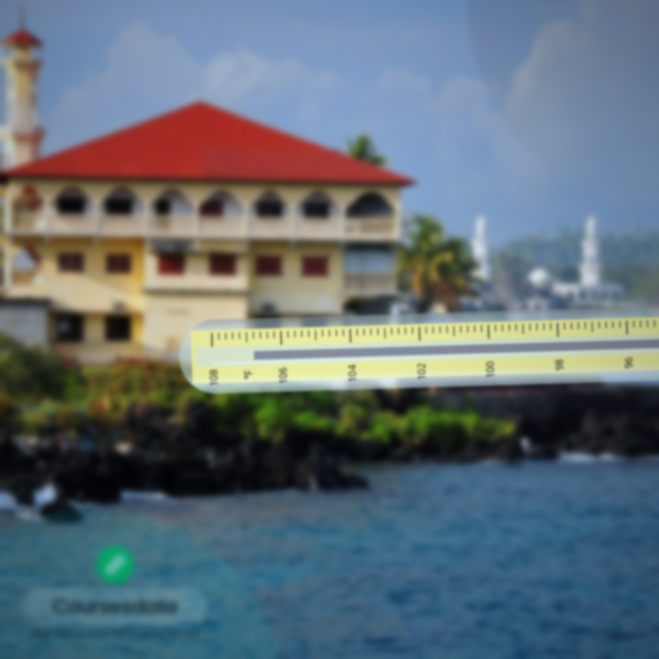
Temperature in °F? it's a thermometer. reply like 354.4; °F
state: 106.8; °F
